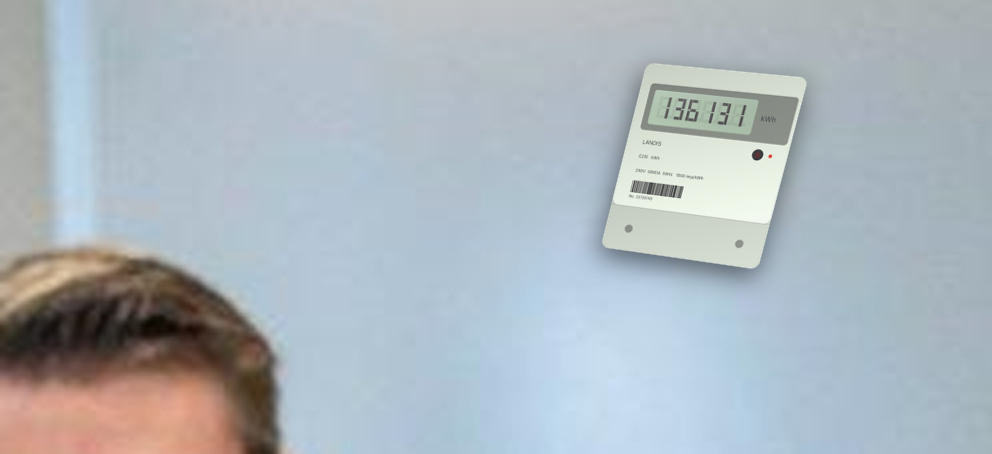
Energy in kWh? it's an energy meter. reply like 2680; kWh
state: 136131; kWh
